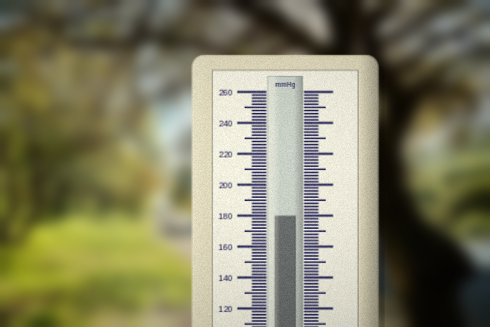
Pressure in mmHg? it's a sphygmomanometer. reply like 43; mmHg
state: 180; mmHg
